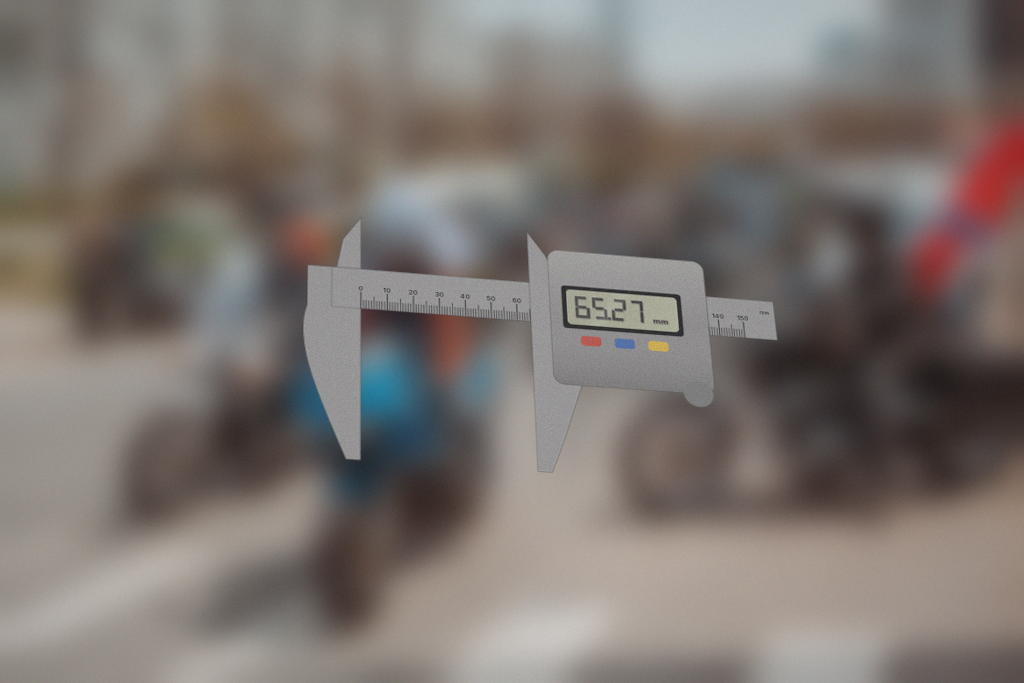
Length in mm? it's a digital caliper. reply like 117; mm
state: 65.27; mm
